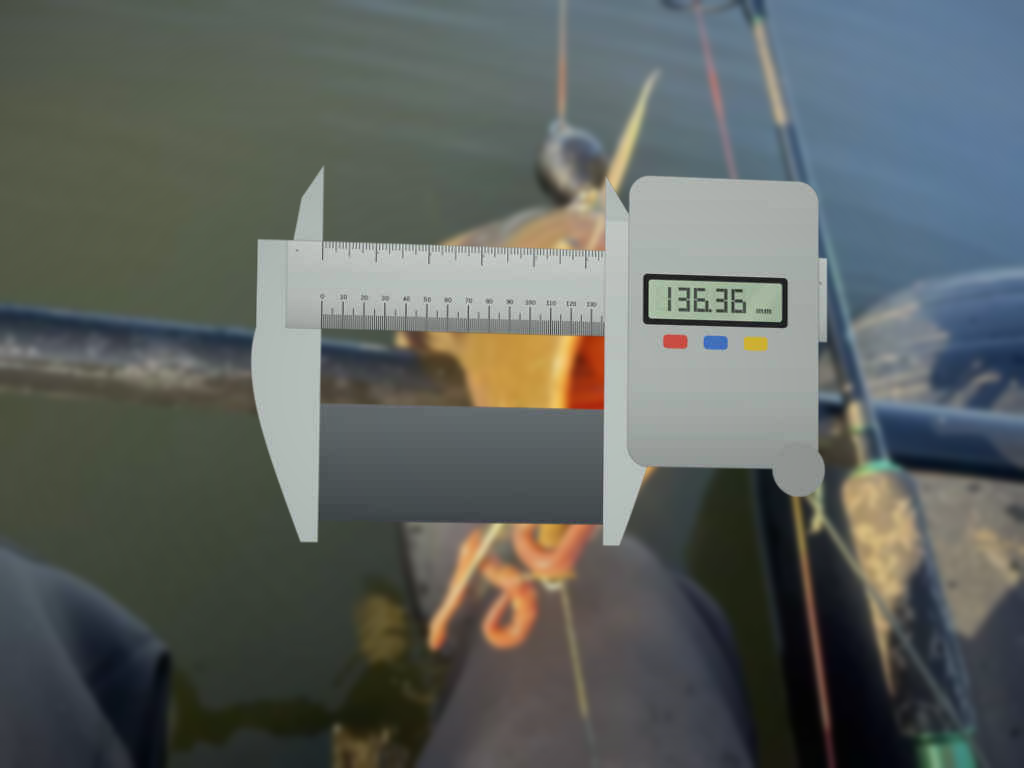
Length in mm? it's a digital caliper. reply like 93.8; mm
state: 136.36; mm
